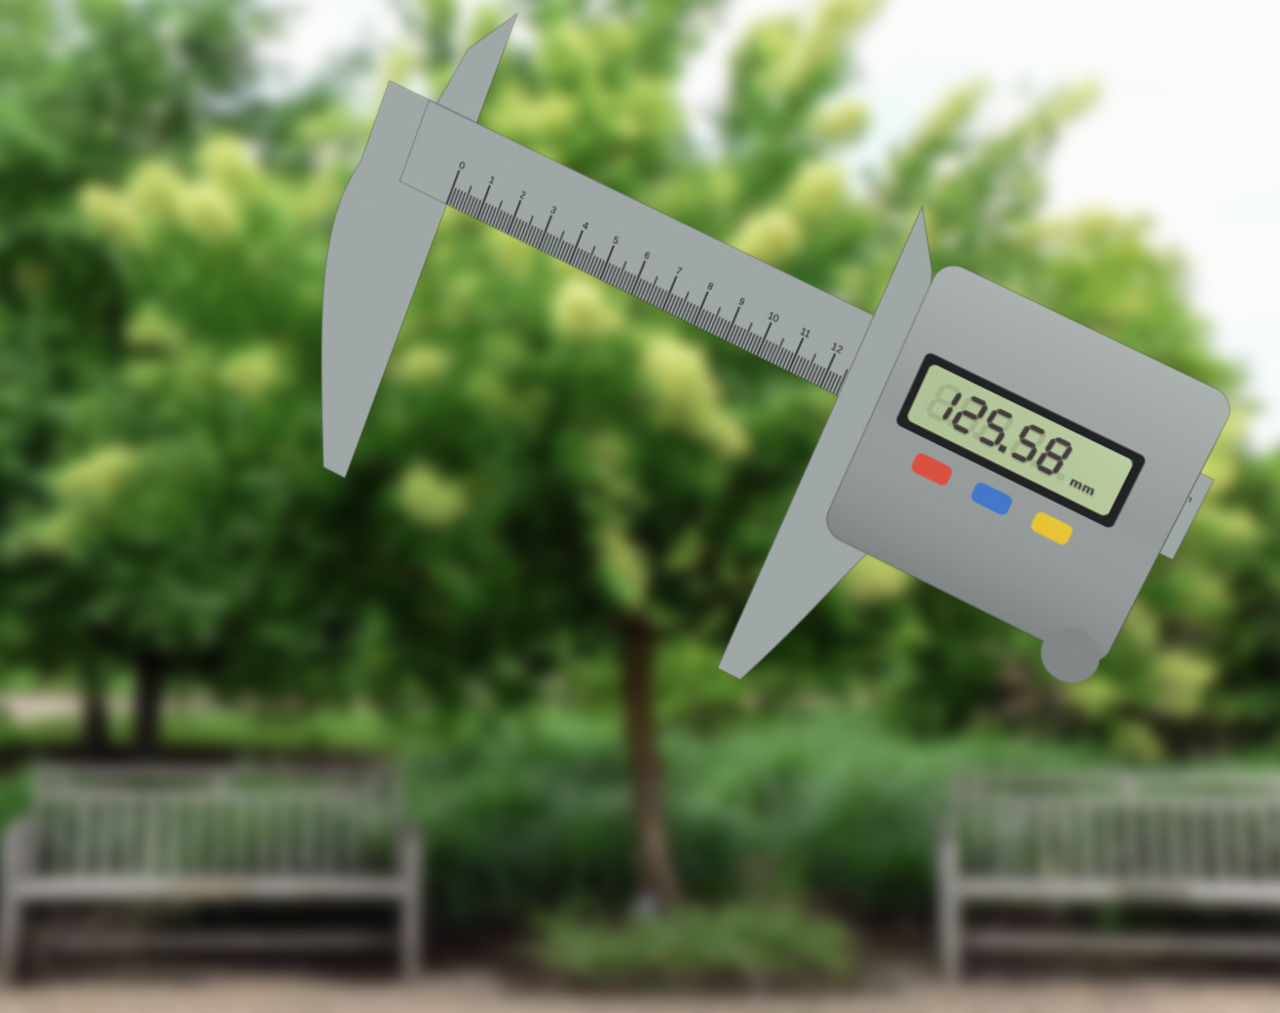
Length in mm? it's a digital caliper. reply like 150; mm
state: 125.58; mm
